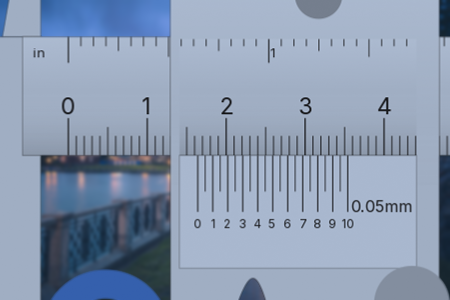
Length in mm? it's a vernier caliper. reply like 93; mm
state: 16.4; mm
